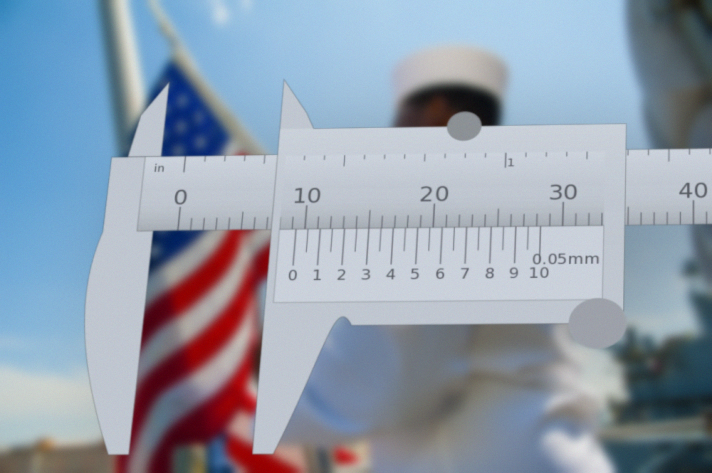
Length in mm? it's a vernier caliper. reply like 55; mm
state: 9.3; mm
